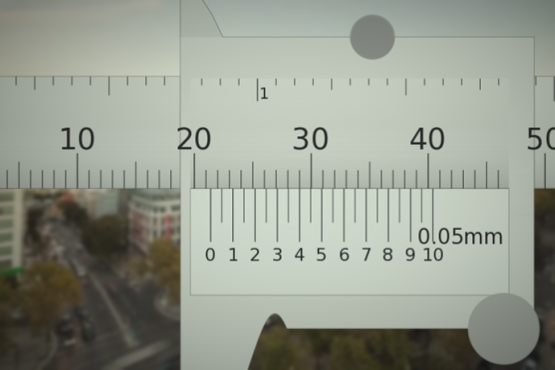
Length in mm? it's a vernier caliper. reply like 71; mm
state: 21.4; mm
